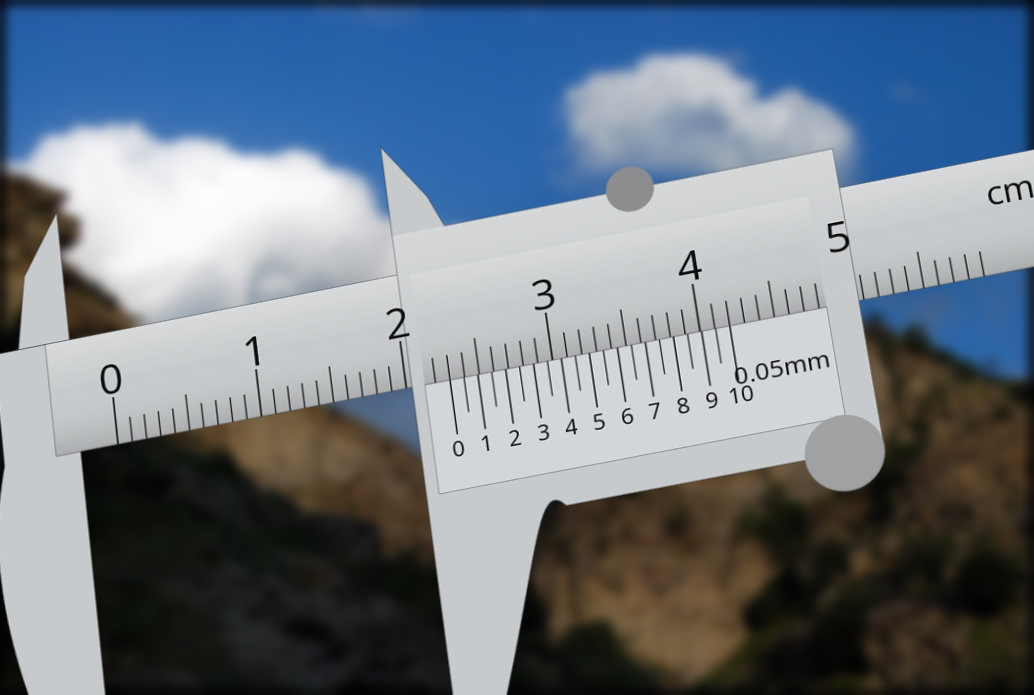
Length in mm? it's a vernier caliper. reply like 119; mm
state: 23.0; mm
